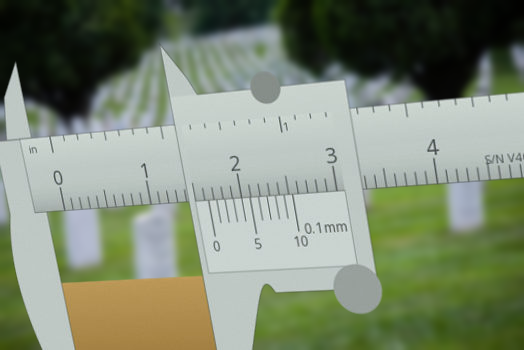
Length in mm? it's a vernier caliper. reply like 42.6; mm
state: 16.4; mm
